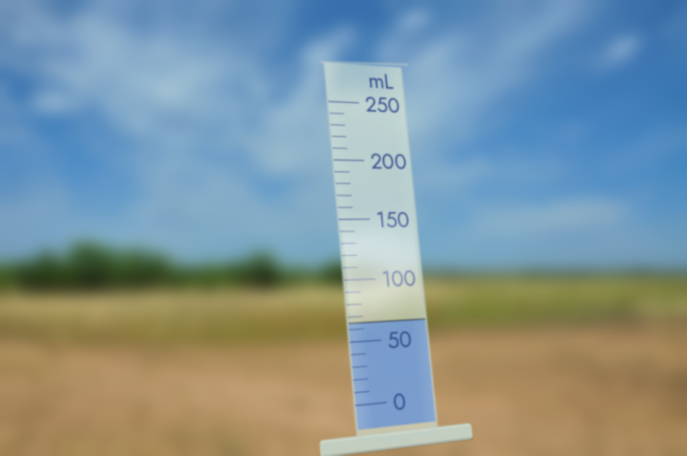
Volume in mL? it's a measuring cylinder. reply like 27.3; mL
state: 65; mL
